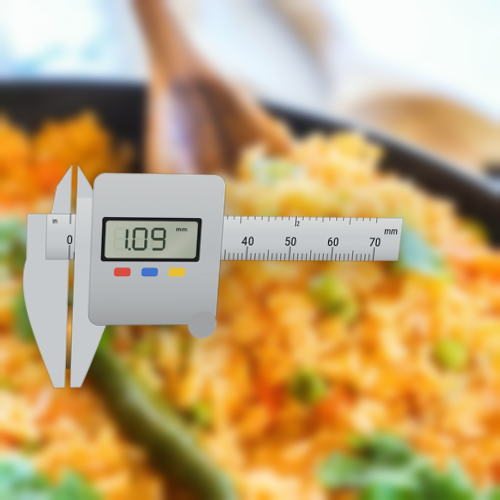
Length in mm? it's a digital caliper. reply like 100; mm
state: 1.09; mm
